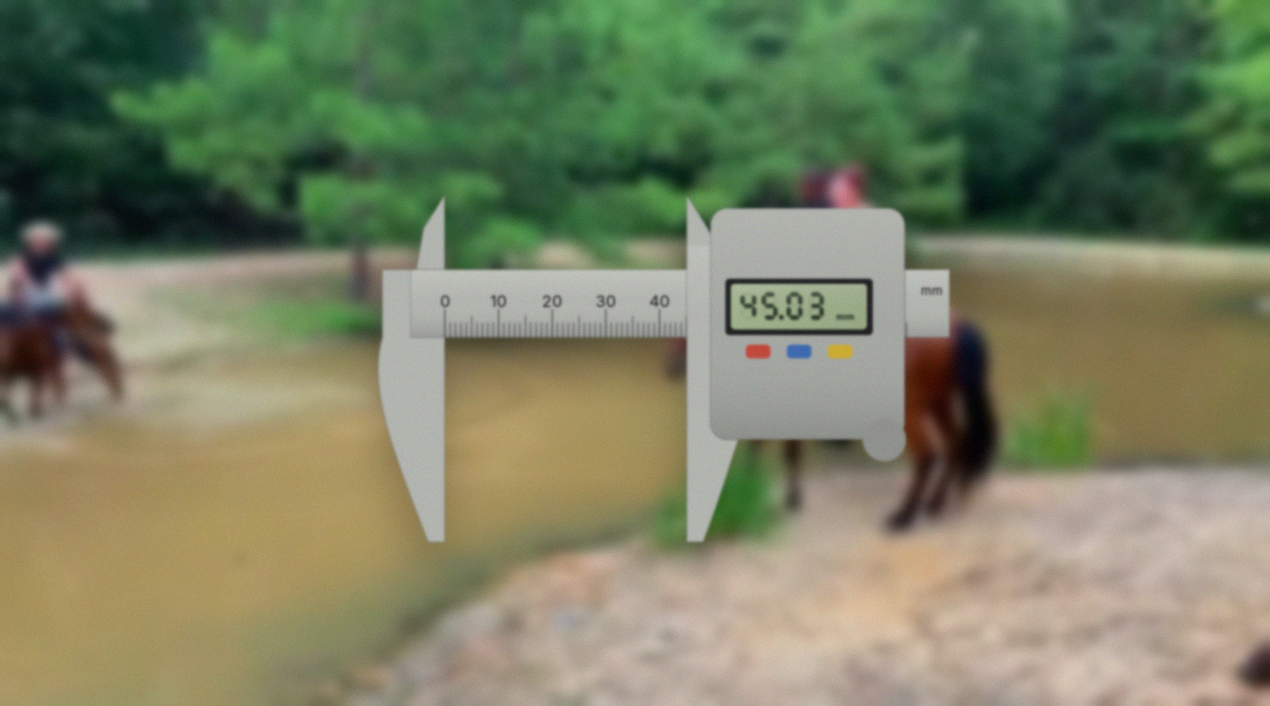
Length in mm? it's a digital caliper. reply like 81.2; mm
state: 45.03; mm
